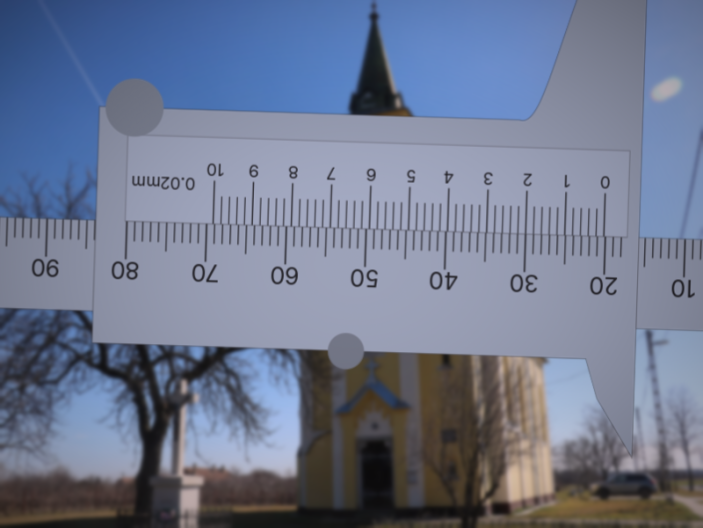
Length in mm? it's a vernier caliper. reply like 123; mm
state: 20.2; mm
